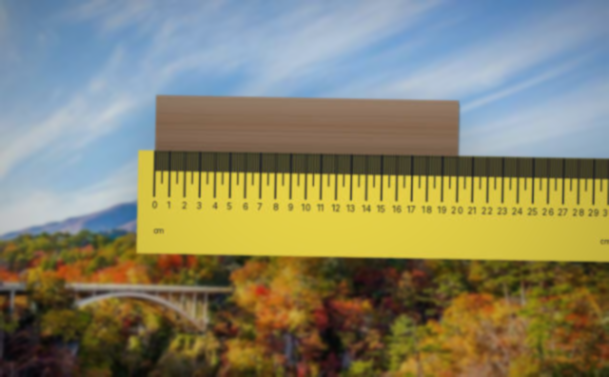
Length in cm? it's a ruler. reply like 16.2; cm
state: 20; cm
